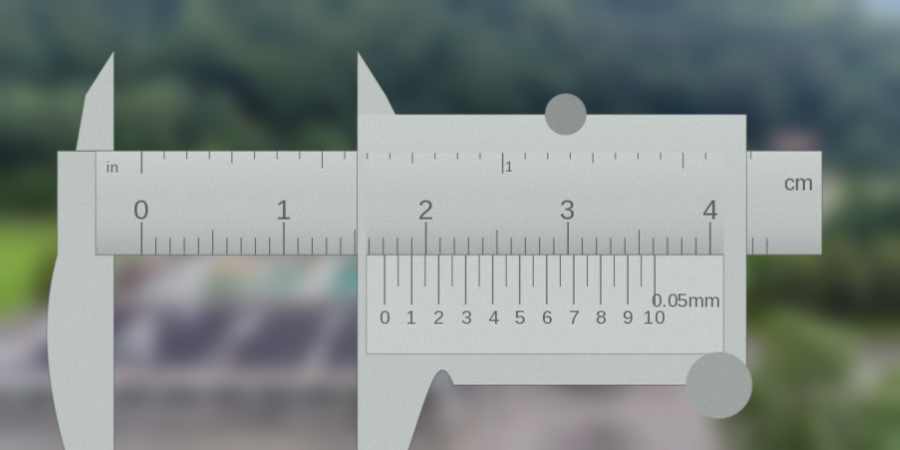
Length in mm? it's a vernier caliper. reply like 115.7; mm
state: 17.1; mm
